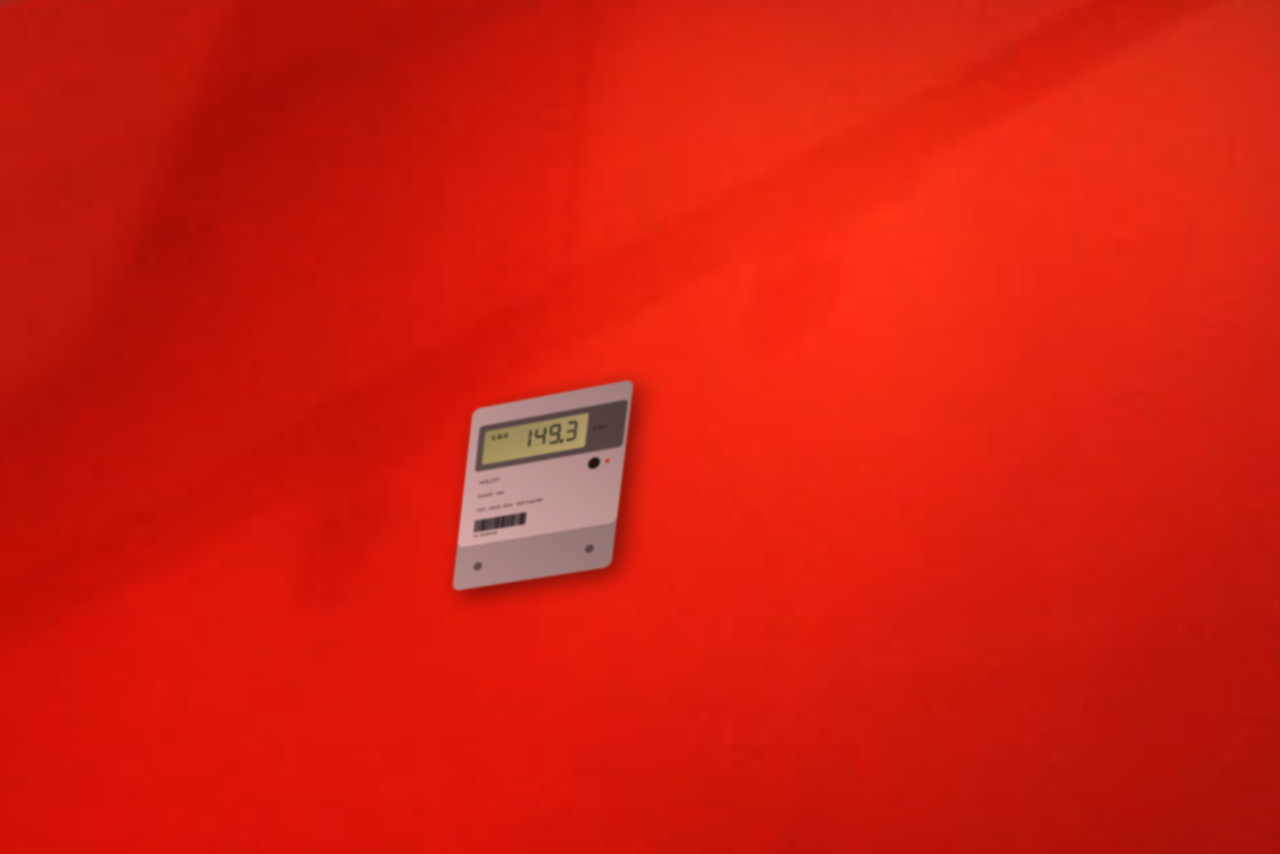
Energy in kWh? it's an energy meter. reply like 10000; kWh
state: 149.3; kWh
